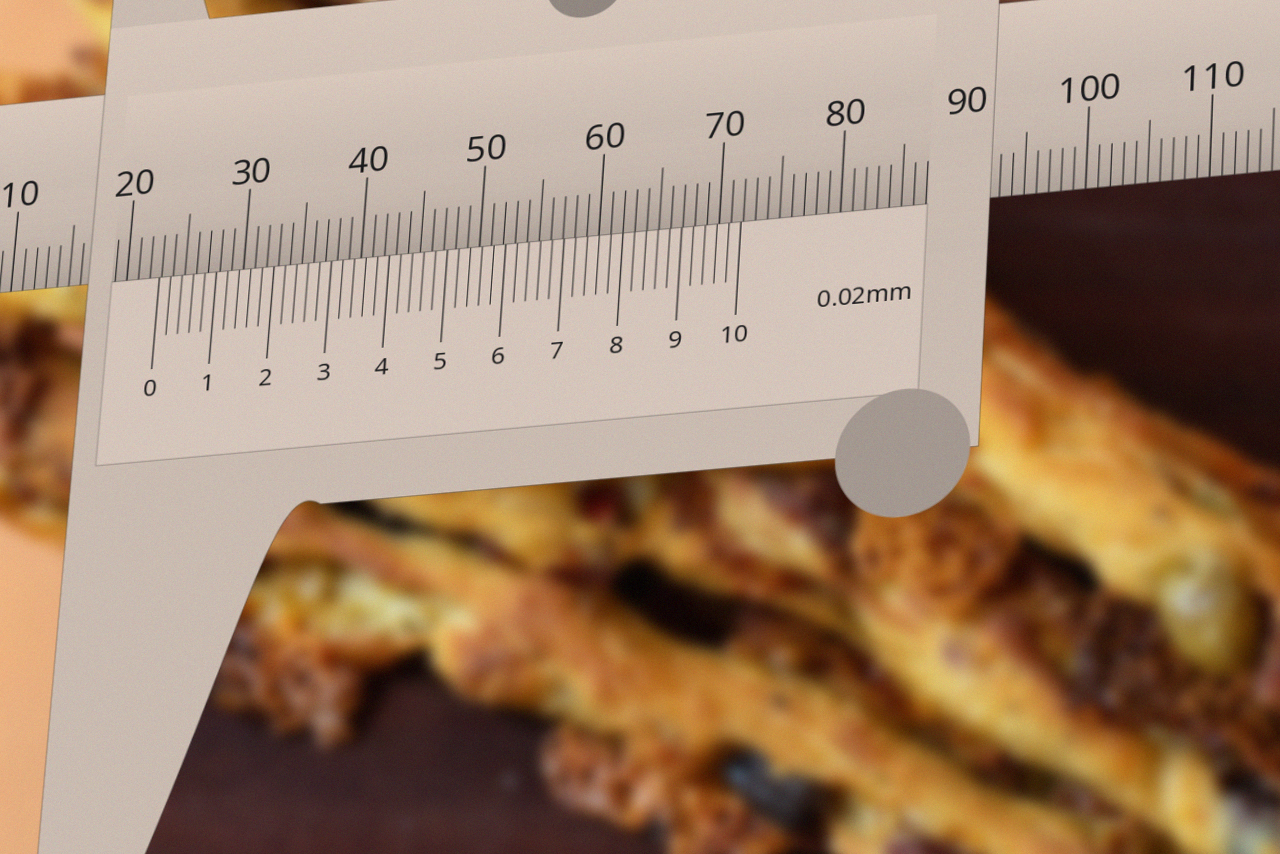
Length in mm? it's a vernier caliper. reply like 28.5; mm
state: 22.8; mm
